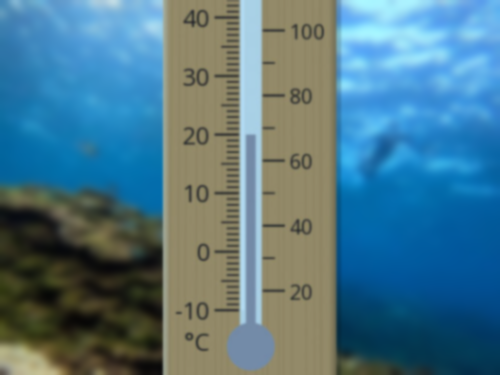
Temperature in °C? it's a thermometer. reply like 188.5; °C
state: 20; °C
